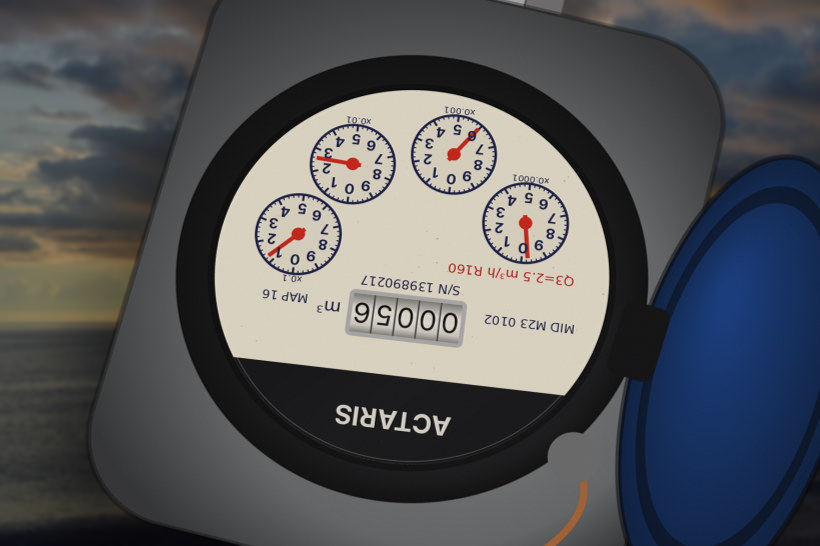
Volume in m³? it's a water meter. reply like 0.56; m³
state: 56.1259; m³
